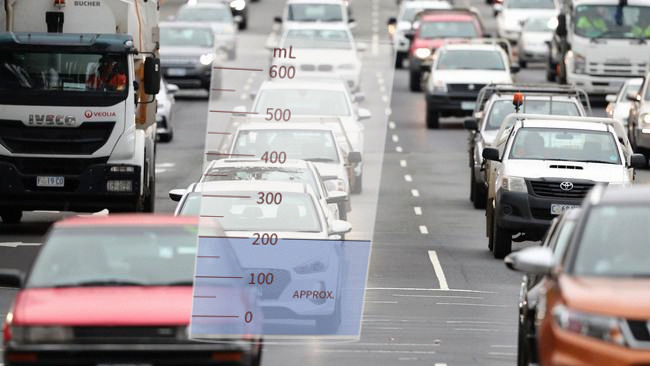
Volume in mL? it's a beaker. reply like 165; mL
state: 200; mL
